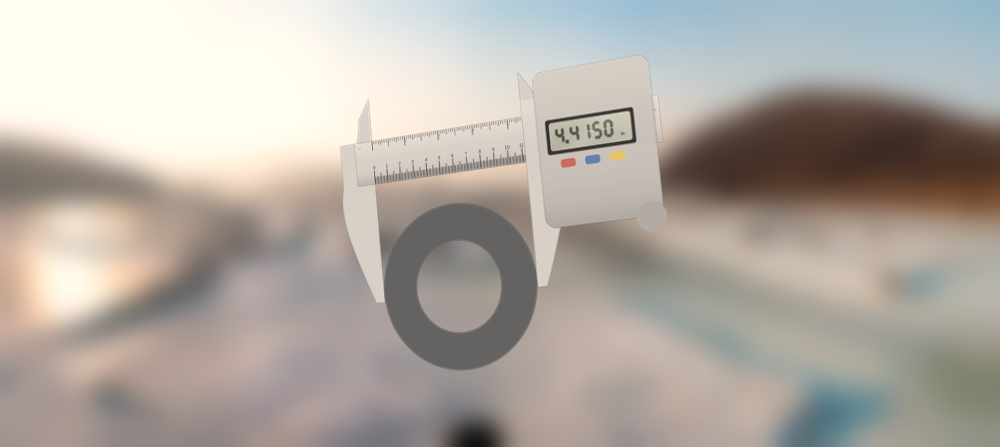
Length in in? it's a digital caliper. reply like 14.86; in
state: 4.4150; in
